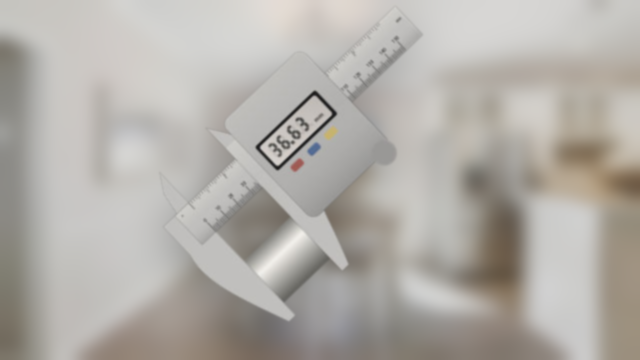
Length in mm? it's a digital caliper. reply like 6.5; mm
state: 36.63; mm
